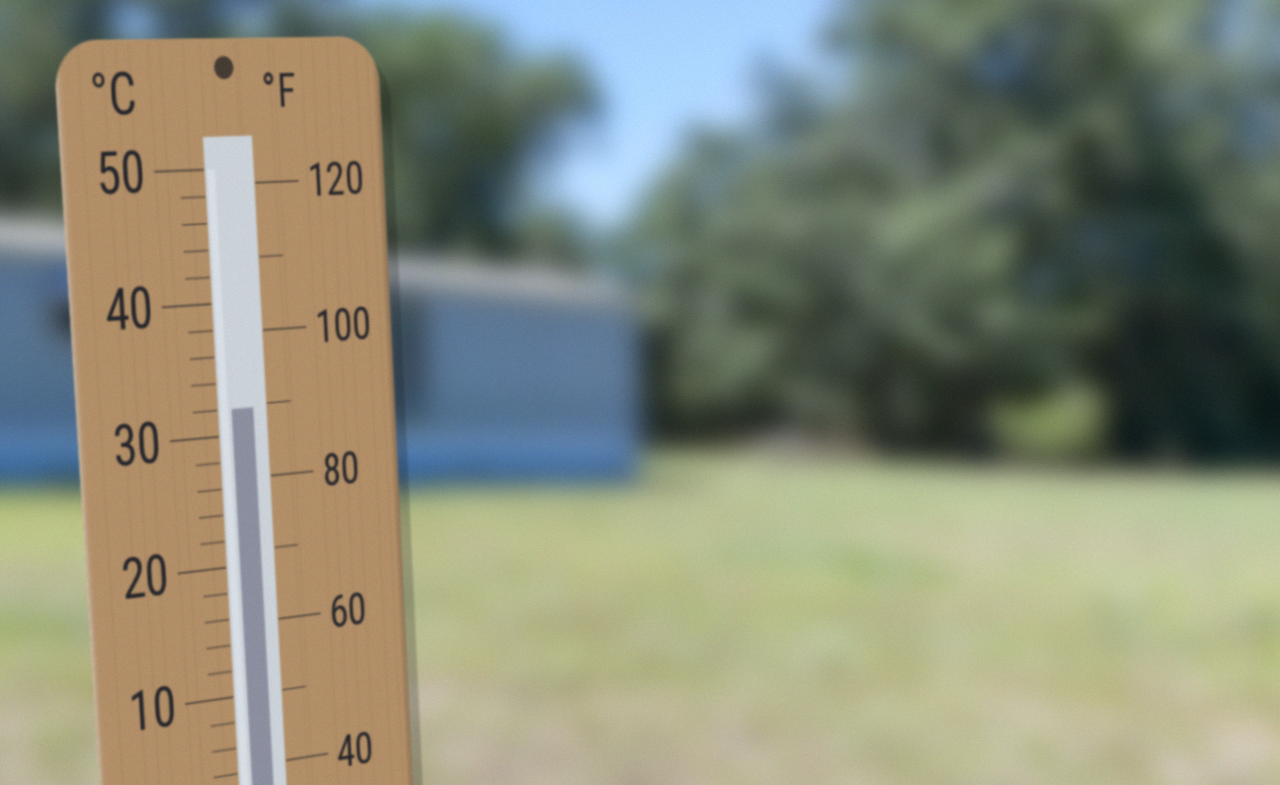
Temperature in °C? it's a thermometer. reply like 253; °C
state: 32; °C
